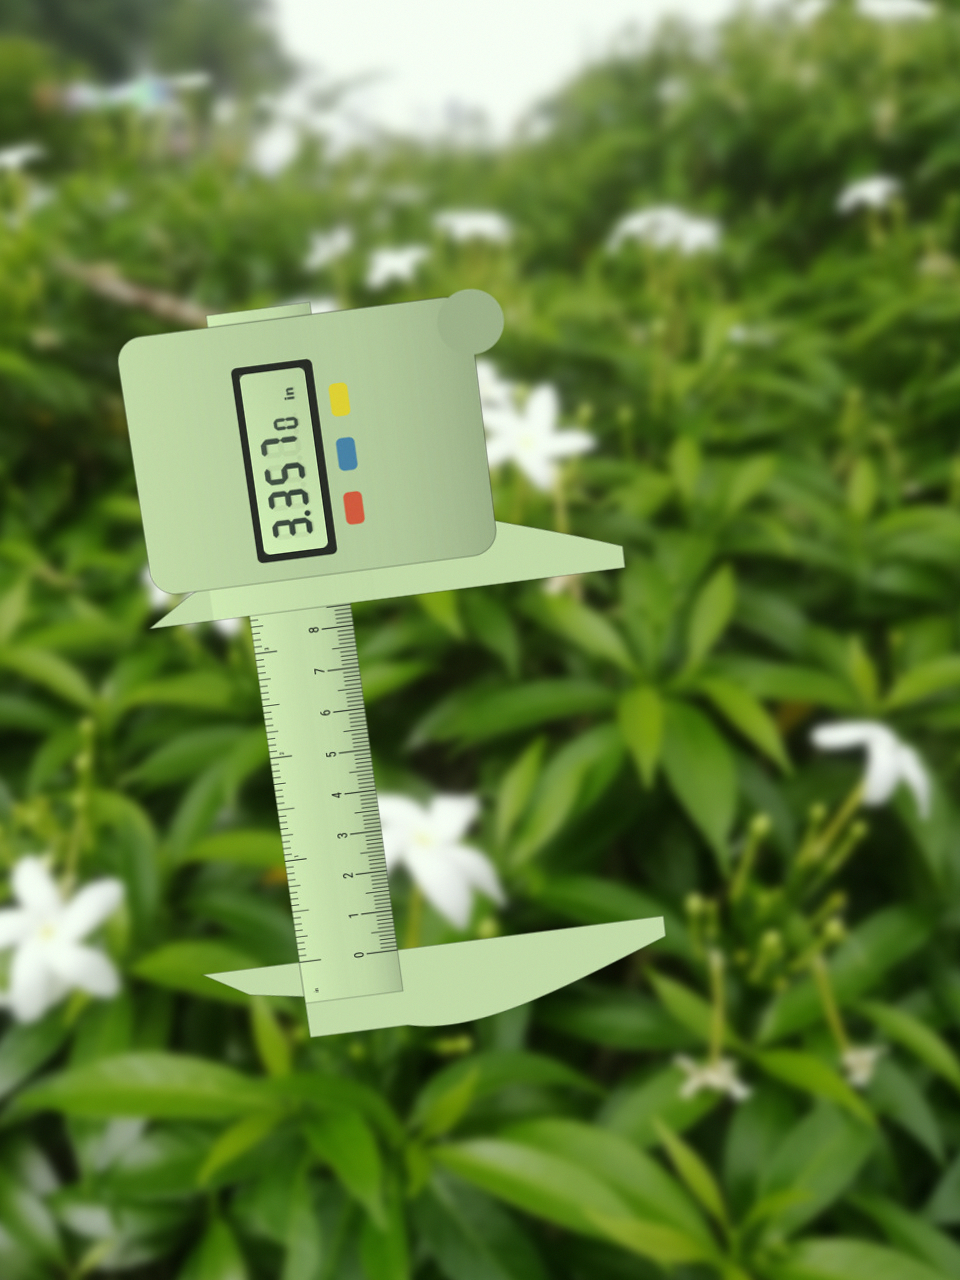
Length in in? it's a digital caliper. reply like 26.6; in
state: 3.3570; in
